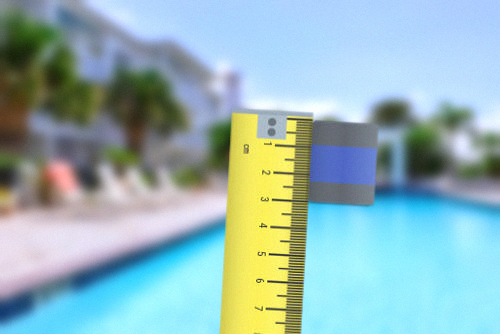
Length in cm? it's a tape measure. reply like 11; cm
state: 3; cm
